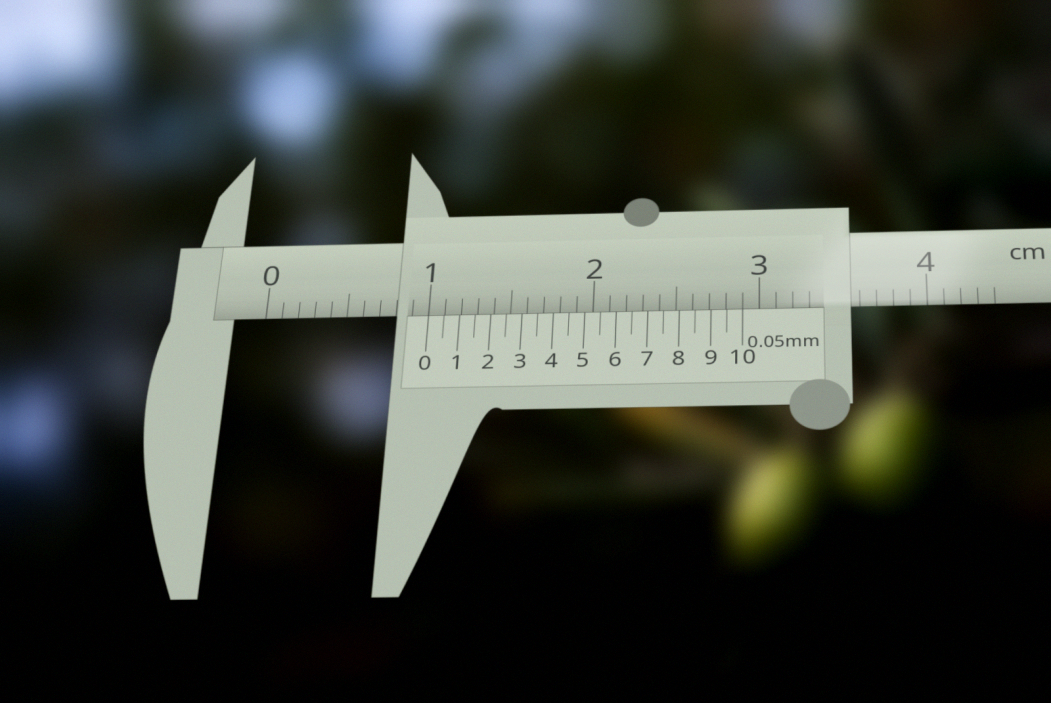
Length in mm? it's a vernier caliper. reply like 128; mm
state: 10.0; mm
